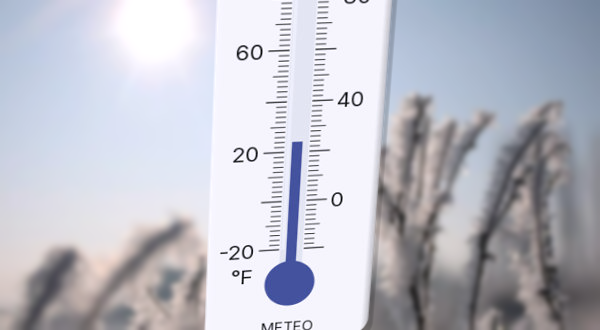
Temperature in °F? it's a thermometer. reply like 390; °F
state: 24; °F
